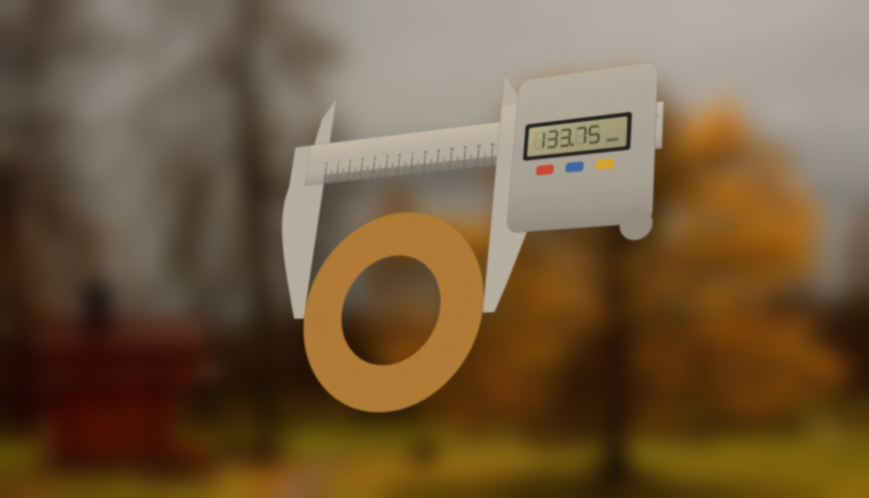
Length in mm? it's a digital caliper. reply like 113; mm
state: 133.75; mm
